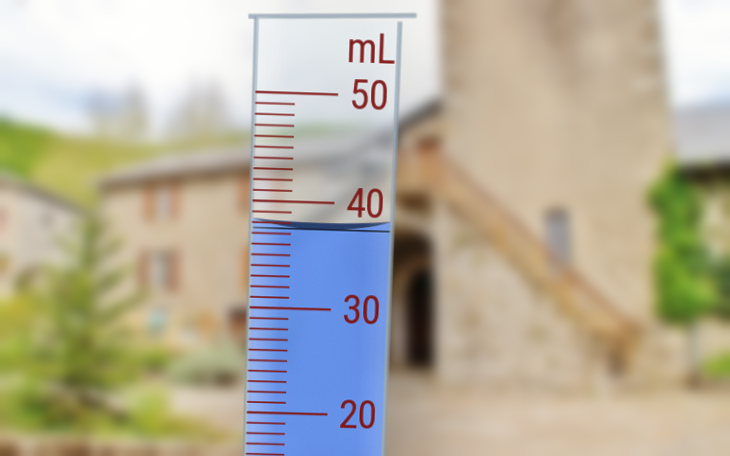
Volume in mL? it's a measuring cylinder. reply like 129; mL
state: 37.5; mL
